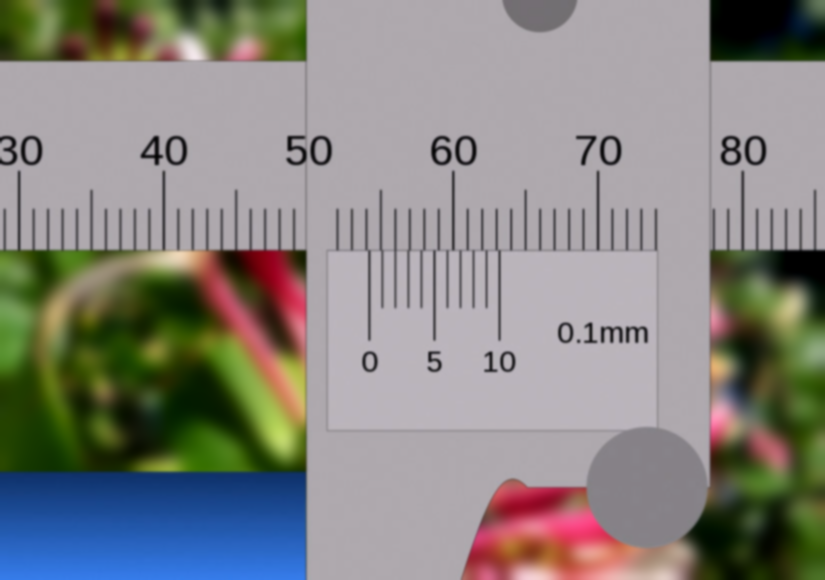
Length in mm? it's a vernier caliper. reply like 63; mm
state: 54.2; mm
